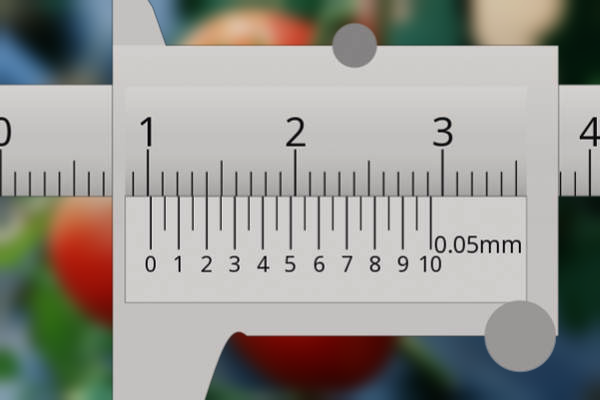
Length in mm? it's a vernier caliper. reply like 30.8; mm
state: 10.2; mm
